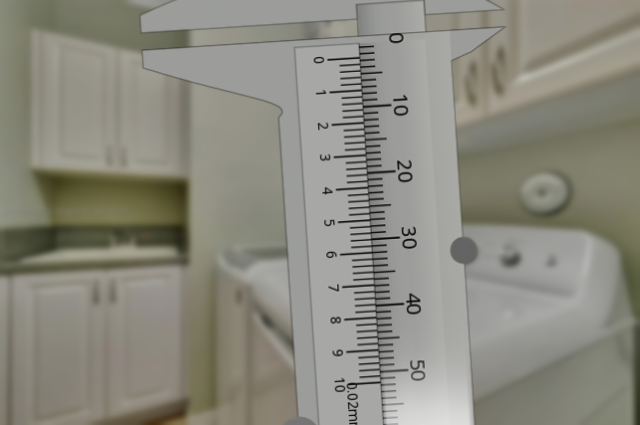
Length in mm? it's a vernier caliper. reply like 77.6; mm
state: 2.6; mm
